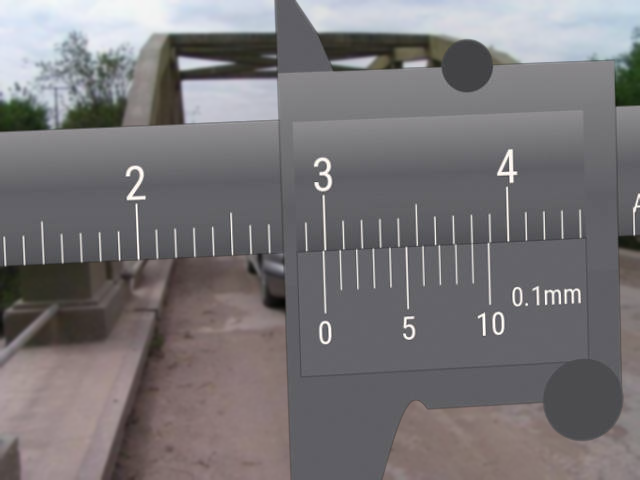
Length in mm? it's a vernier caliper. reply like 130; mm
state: 29.9; mm
